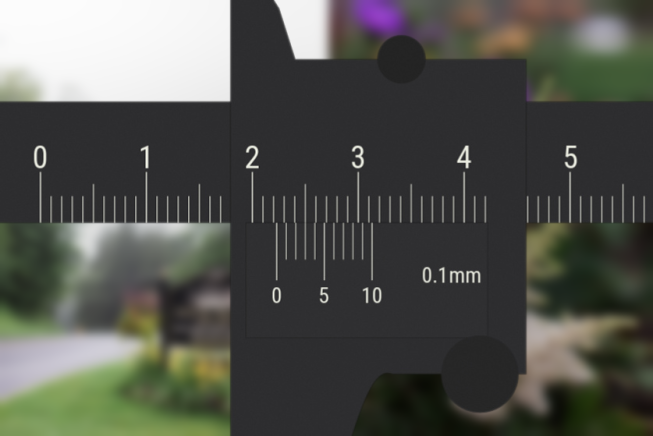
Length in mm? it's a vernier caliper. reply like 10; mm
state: 22.3; mm
